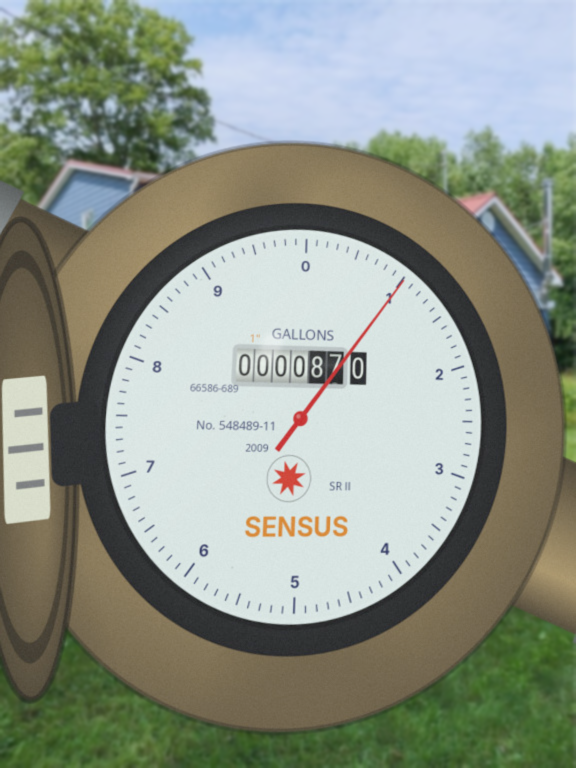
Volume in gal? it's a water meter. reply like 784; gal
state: 871.0; gal
